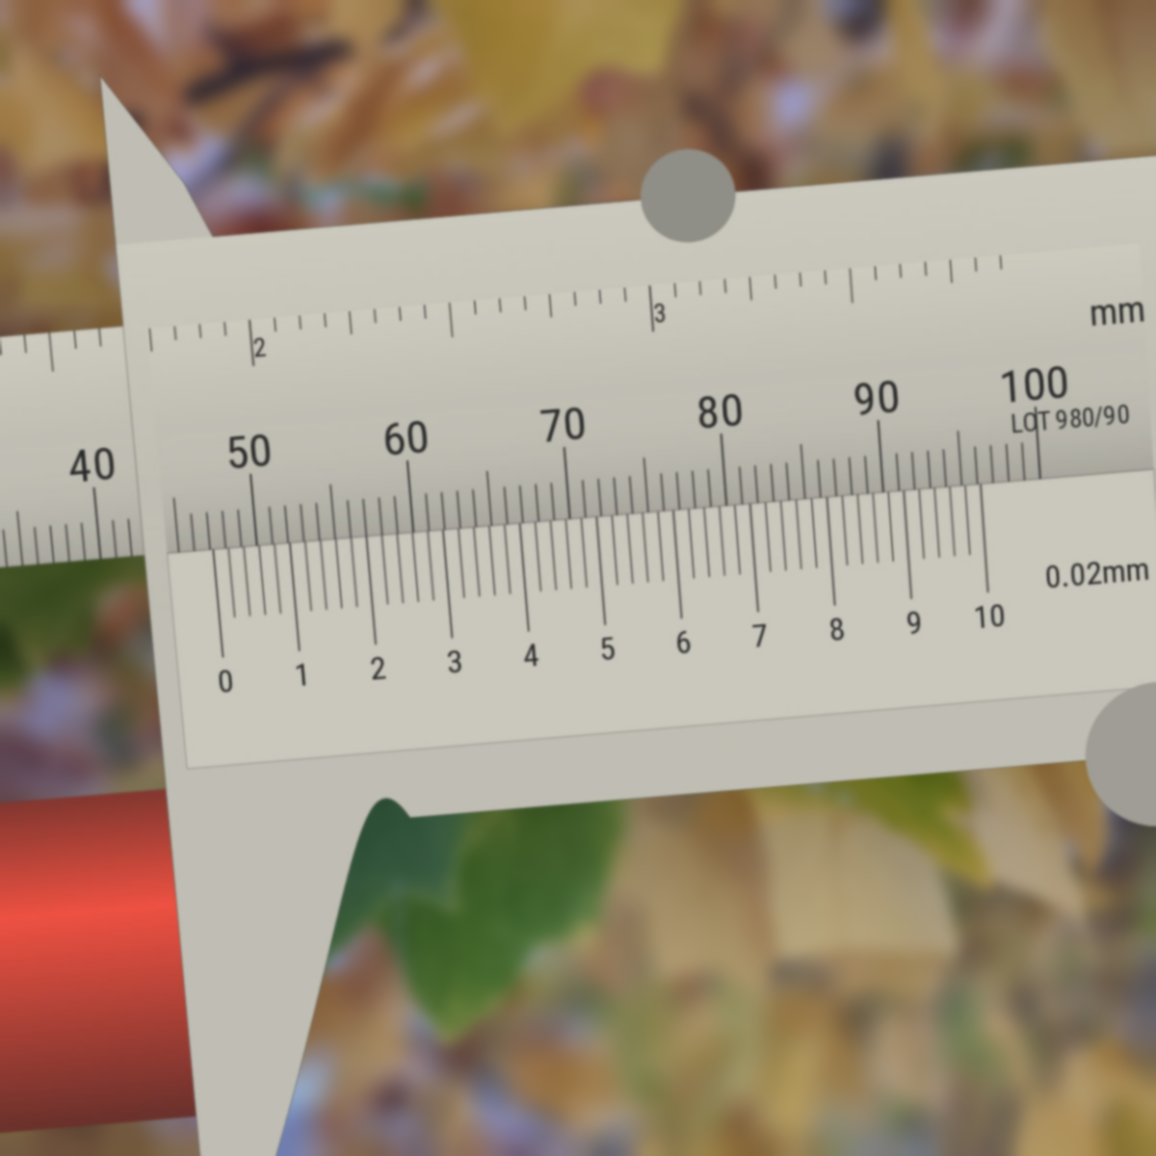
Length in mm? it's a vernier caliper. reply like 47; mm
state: 47.2; mm
